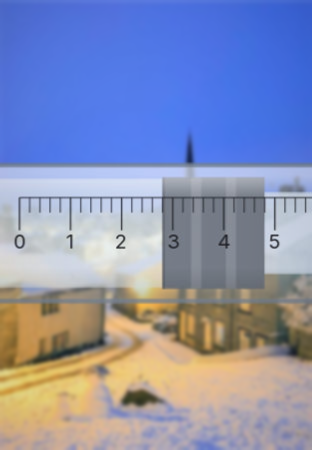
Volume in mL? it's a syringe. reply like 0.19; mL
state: 2.8; mL
